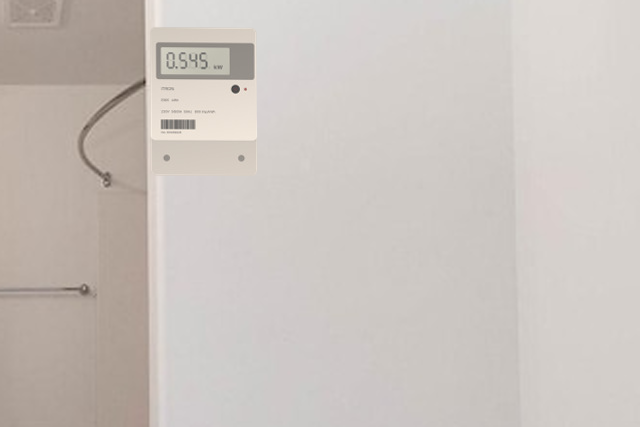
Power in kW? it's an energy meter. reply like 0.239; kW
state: 0.545; kW
